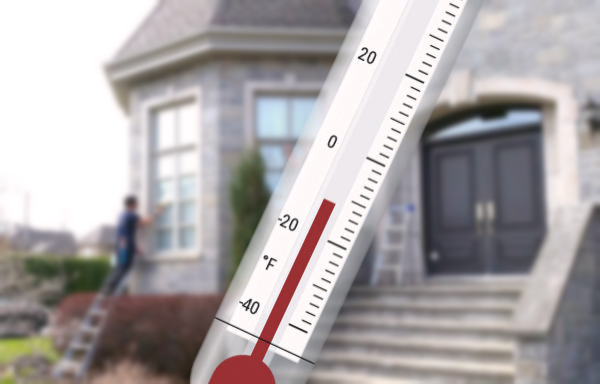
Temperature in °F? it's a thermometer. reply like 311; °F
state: -12; °F
